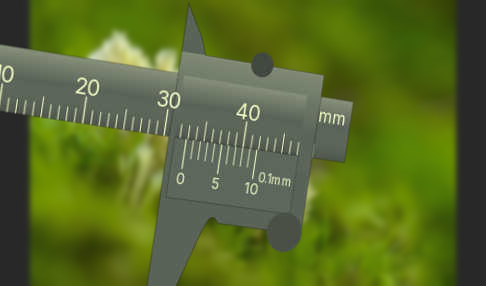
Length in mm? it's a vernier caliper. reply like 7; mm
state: 32.8; mm
